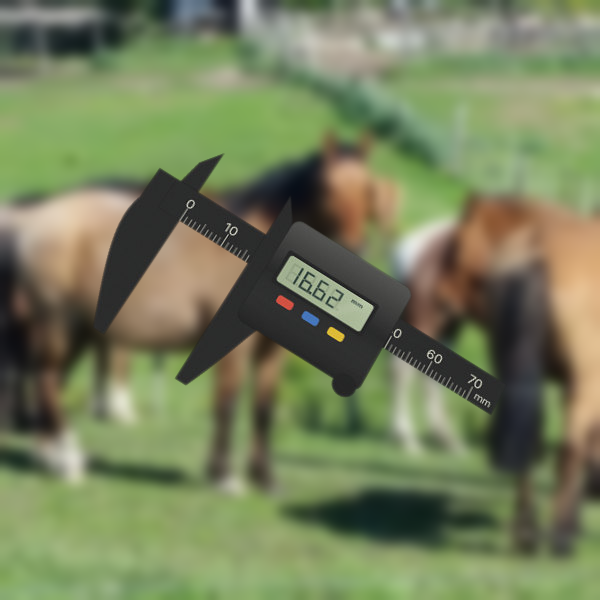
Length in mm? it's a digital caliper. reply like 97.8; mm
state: 16.62; mm
